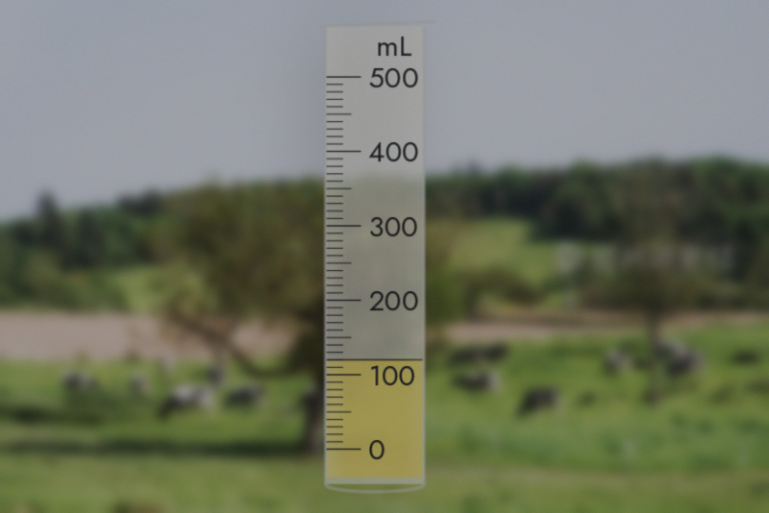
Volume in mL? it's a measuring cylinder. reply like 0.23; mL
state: 120; mL
